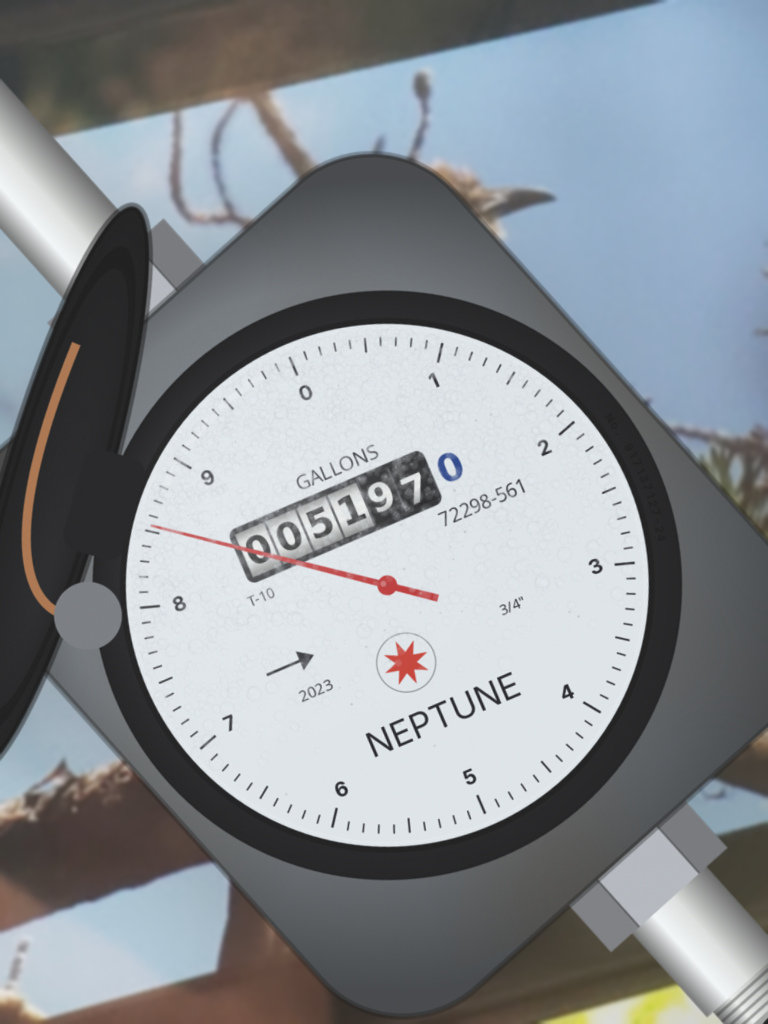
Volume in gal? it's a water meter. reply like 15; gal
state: 51968.5; gal
